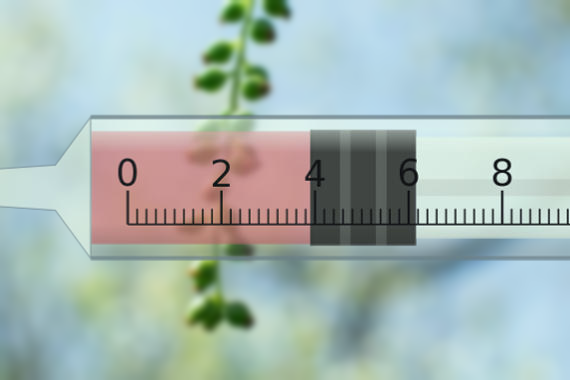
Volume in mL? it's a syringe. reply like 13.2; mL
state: 3.9; mL
